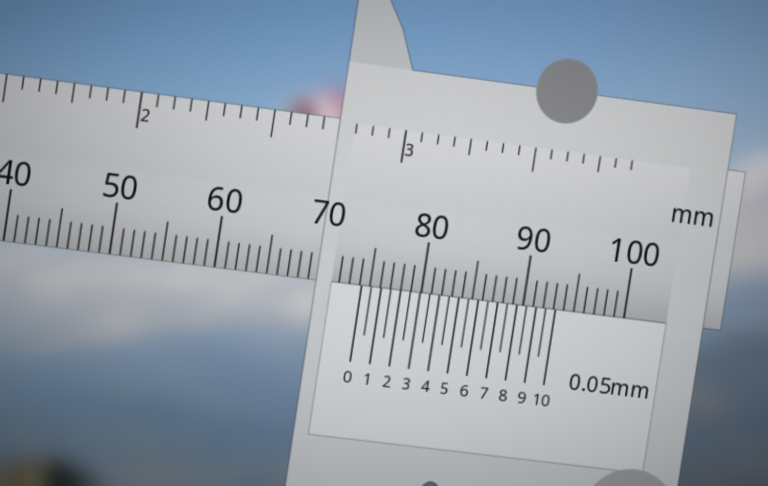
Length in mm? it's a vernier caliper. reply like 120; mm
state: 74.2; mm
